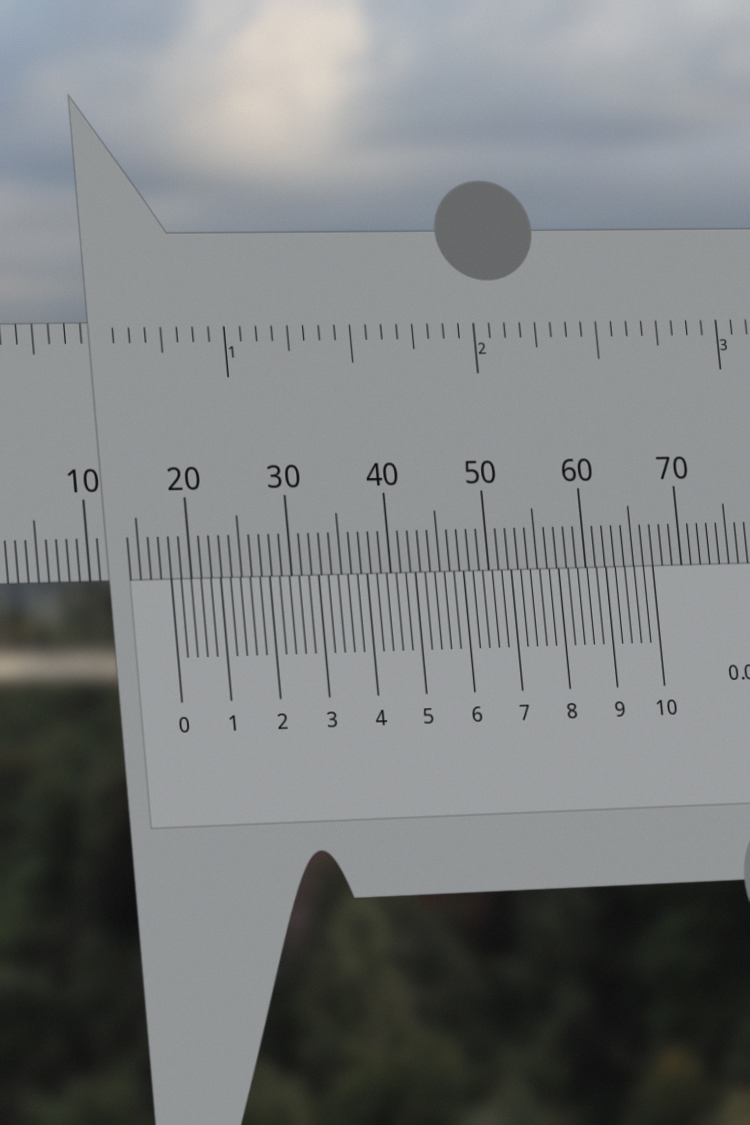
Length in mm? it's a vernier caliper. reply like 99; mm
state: 18.0; mm
